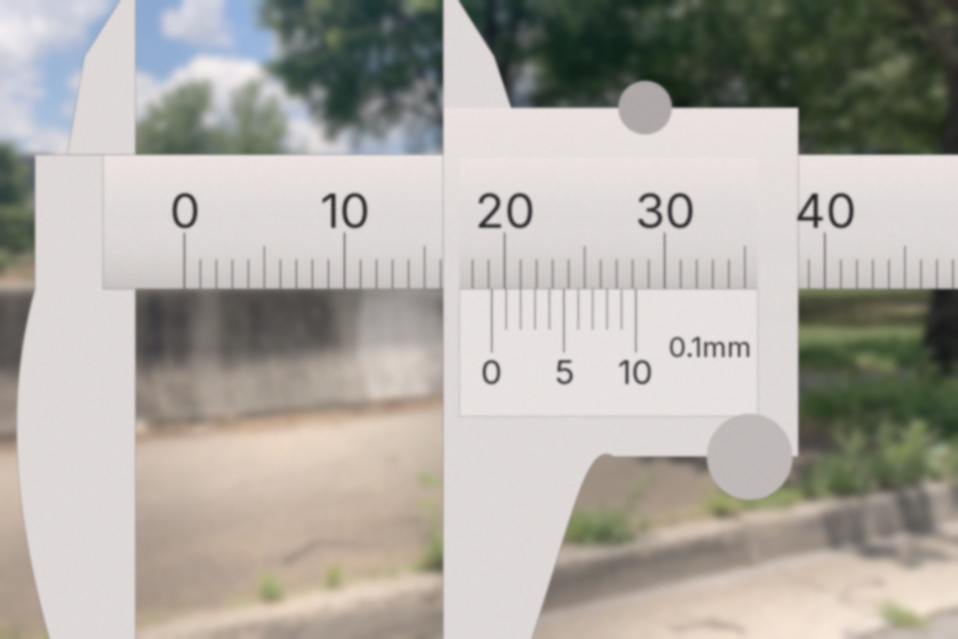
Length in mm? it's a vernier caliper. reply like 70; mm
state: 19.2; mm
